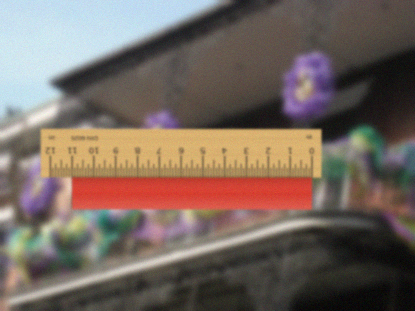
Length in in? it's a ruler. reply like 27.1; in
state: 11; in
